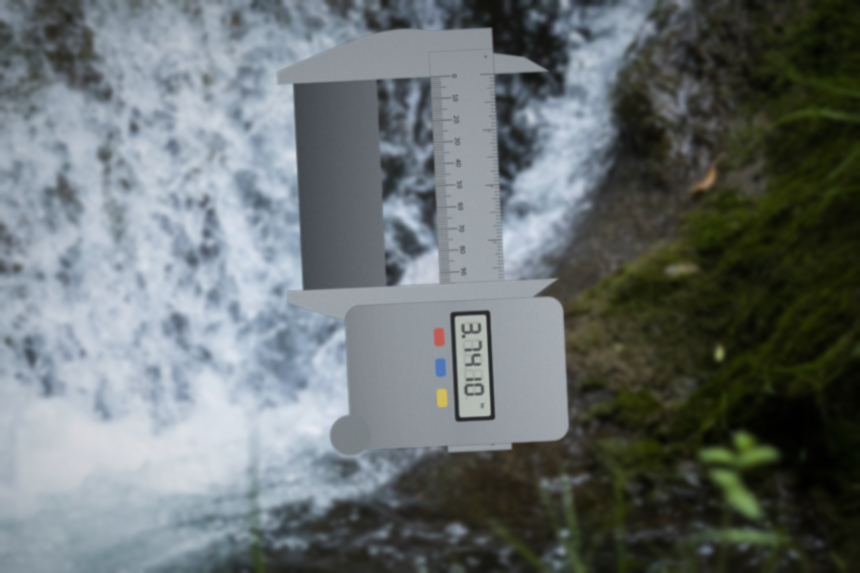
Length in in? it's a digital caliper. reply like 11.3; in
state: 3.7410; in
